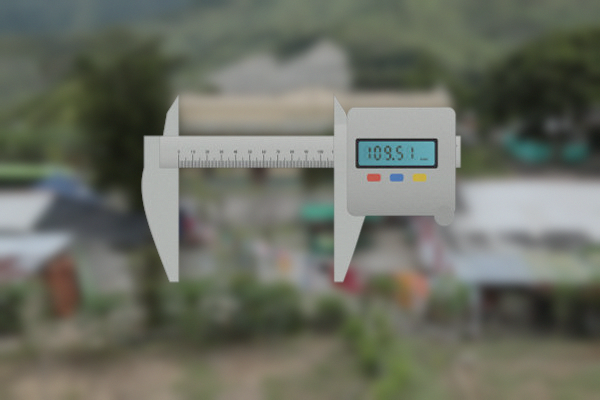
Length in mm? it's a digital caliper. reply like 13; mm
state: 109.51; mm
